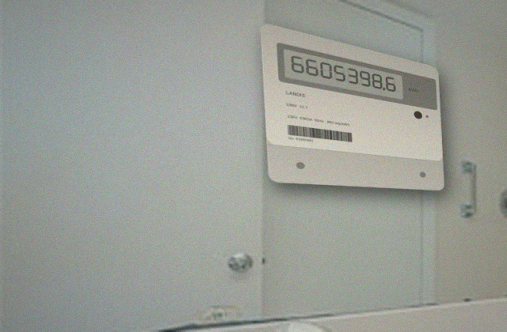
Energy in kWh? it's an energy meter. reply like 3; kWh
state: 6605398.6; kWh
